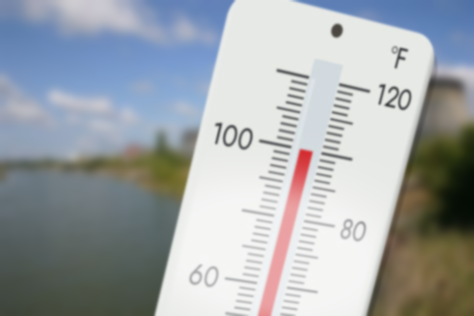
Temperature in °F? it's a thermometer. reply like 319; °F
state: 100; °F
